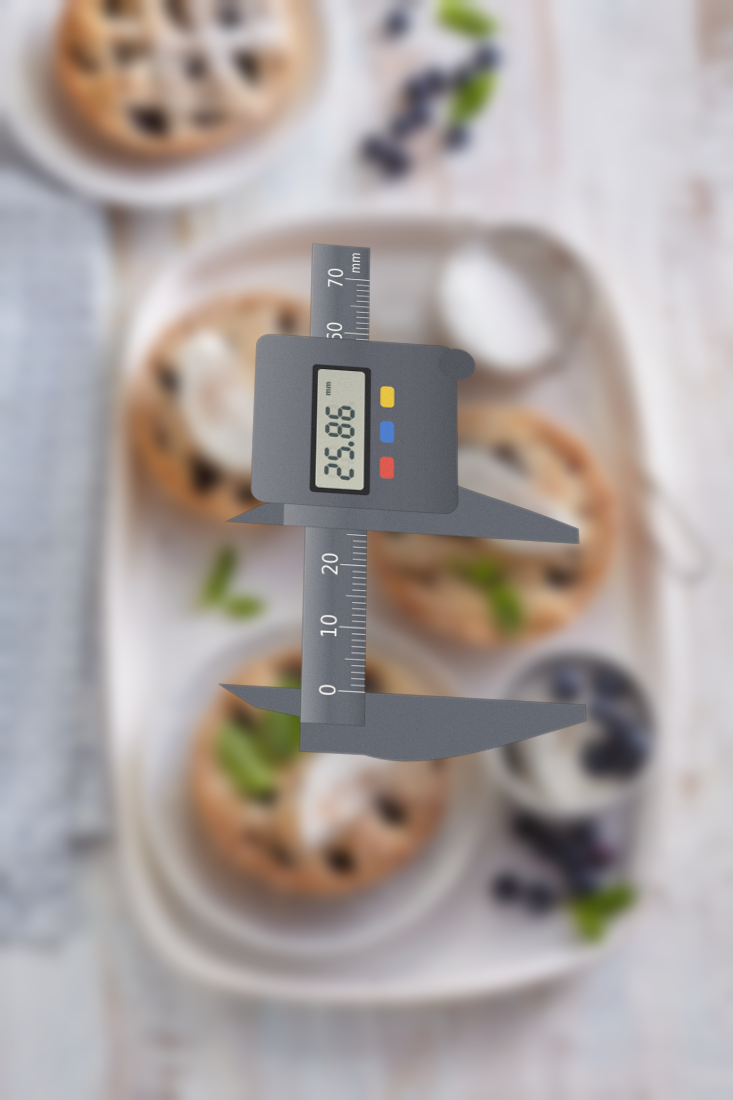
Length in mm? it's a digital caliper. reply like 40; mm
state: 25.86; mm
